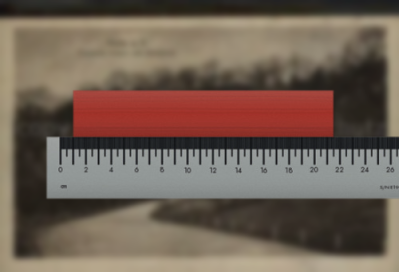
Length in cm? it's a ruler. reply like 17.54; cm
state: 20.5; cm
